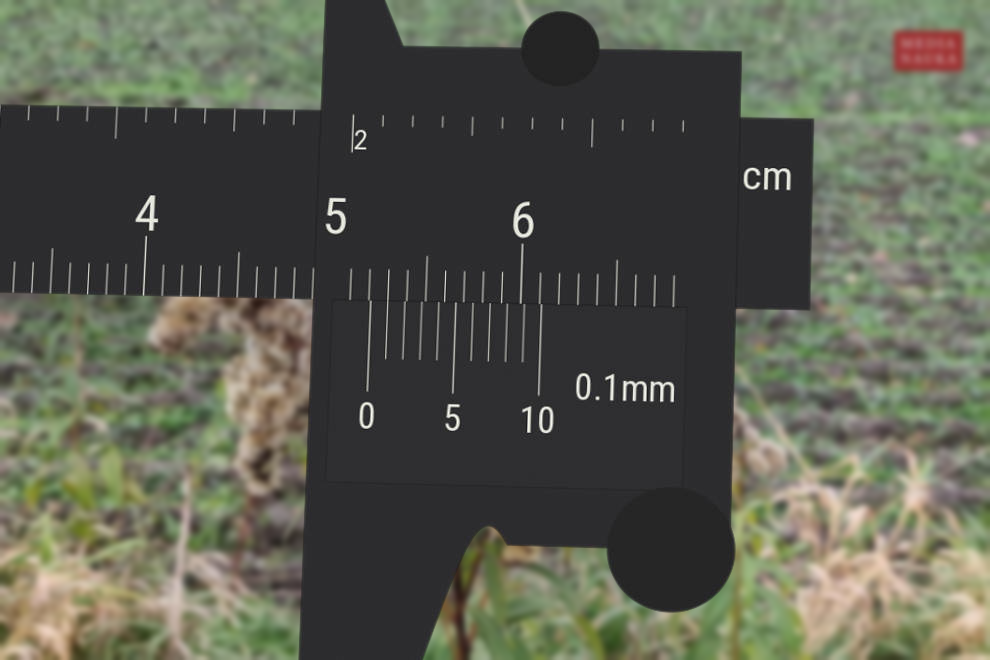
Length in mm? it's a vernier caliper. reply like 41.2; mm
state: 52.1; mm
